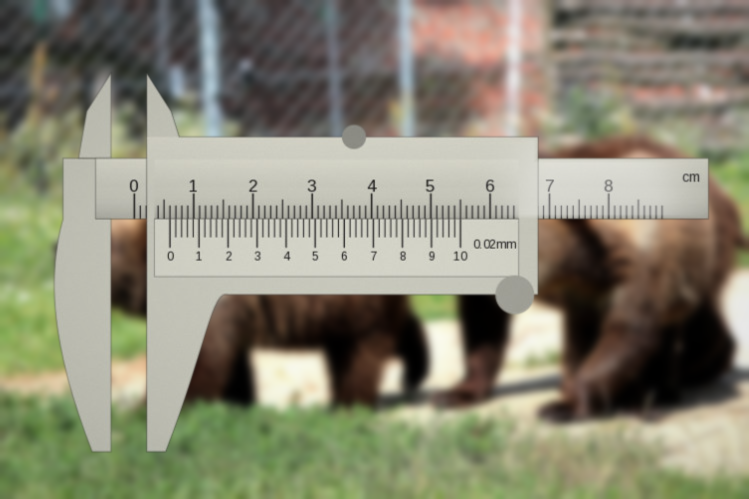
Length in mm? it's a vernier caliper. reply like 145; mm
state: 6.0; mm
